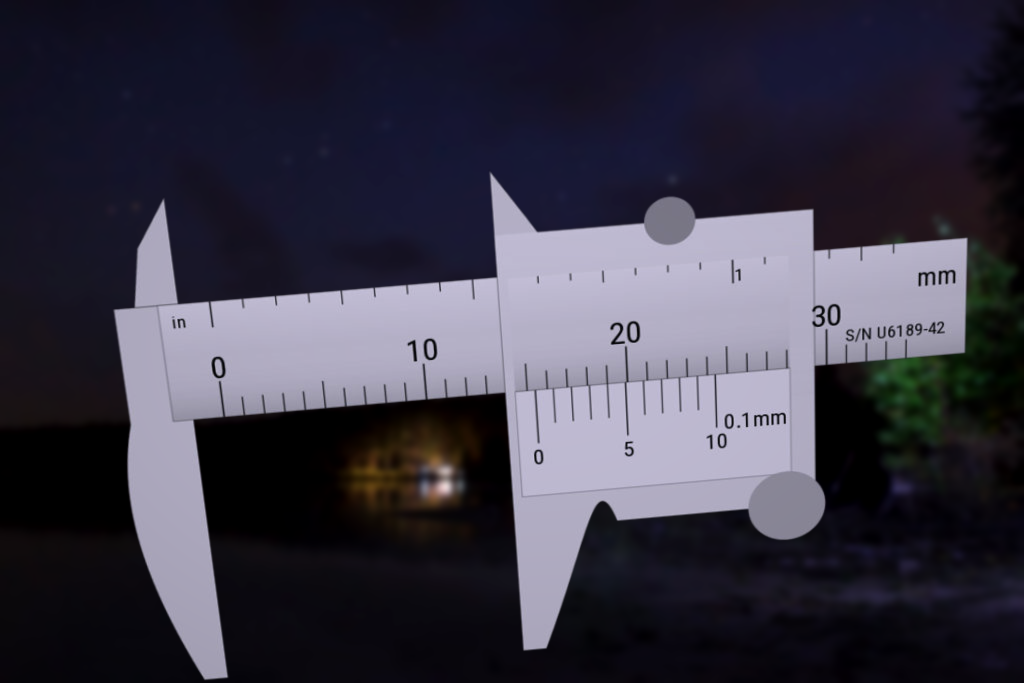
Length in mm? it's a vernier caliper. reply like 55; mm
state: 15.4; mm
